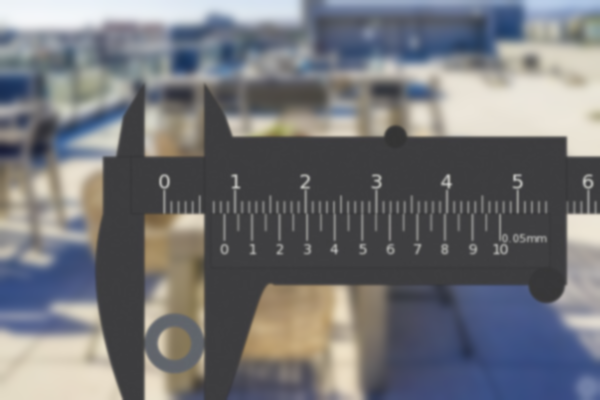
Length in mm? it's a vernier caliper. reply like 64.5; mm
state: 8.5; mm
